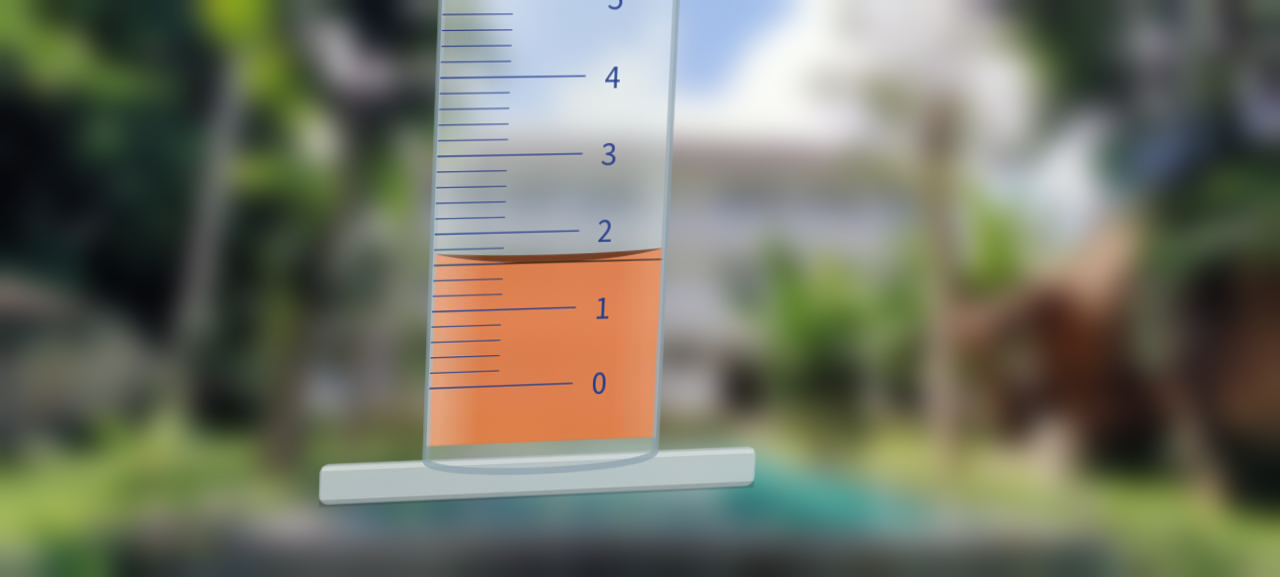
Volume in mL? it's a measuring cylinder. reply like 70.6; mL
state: 1.6; mL
